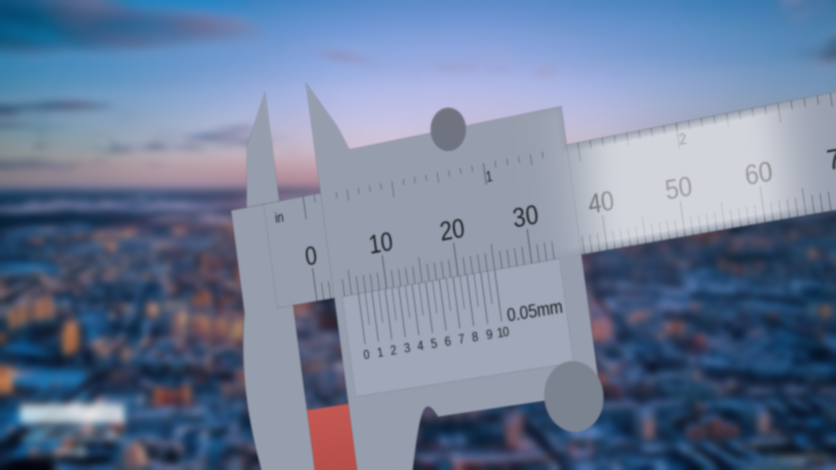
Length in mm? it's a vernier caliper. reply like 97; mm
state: 6.0; mm
